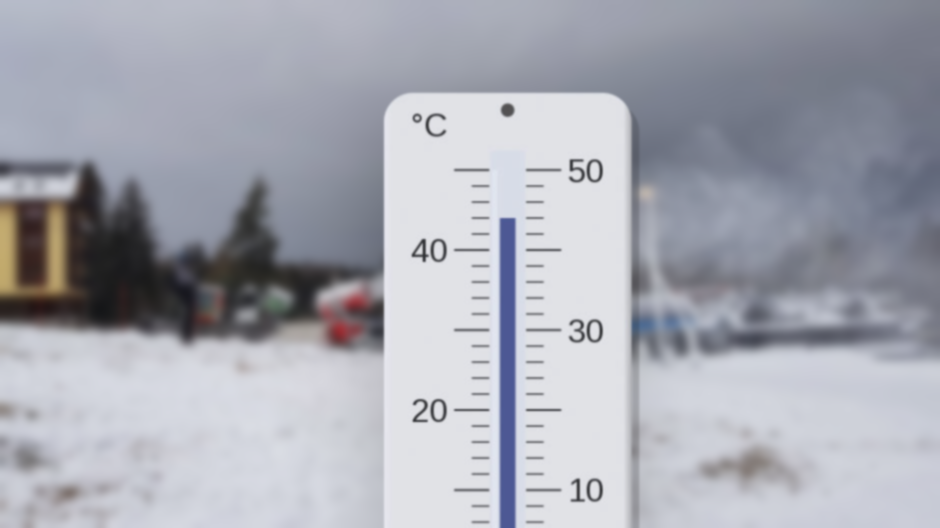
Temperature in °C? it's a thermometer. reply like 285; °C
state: 44; °C
